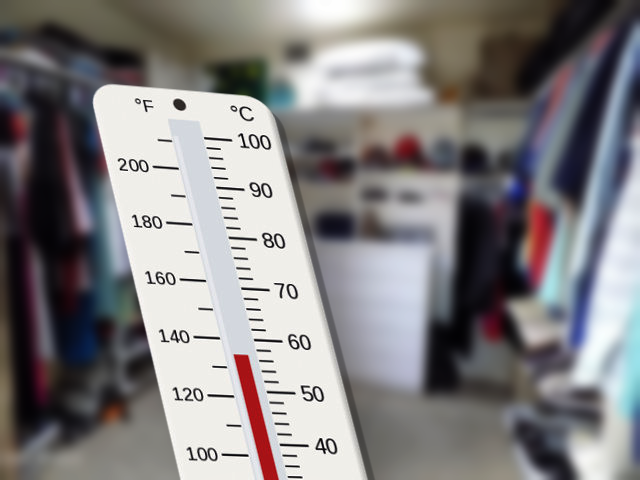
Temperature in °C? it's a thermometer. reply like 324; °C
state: 57; °C
